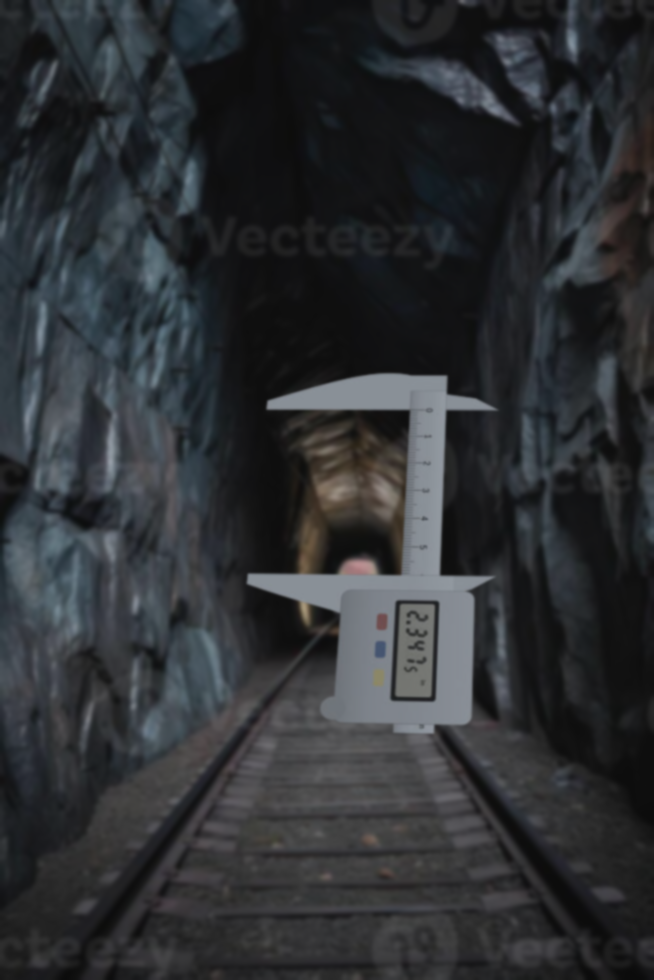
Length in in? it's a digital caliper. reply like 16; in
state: 2.3475; in
